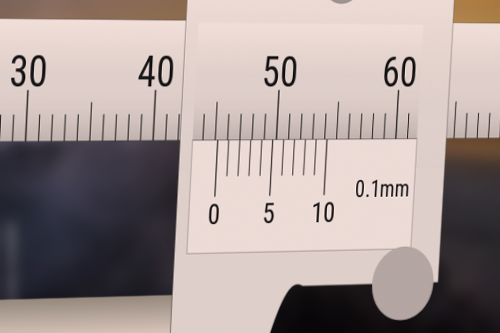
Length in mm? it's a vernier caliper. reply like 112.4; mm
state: 45.2; mm
